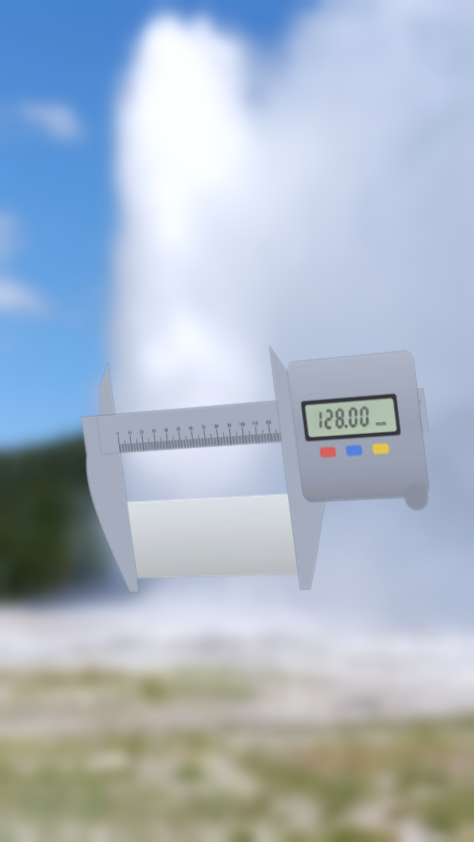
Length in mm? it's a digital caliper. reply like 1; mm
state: 128.00; mm
